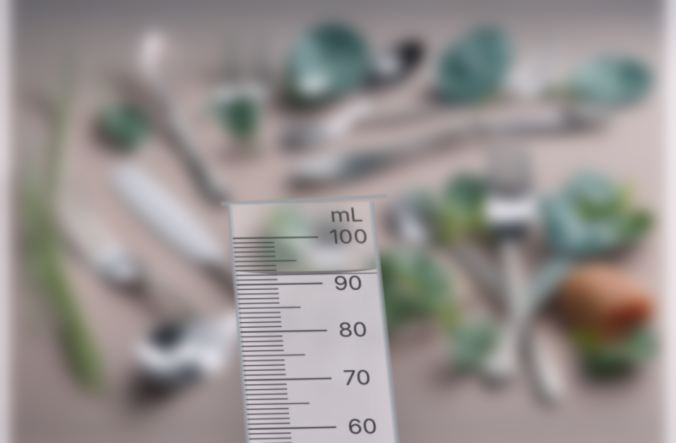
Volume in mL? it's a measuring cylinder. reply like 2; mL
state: 92; mL
